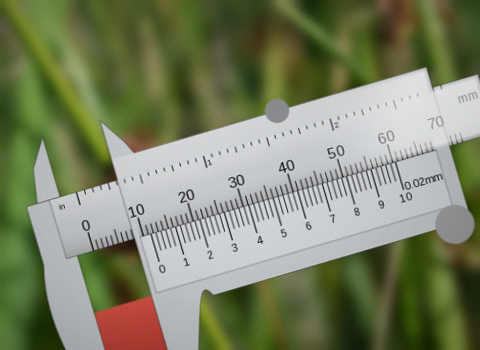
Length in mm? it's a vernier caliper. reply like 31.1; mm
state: 11.5; mm
